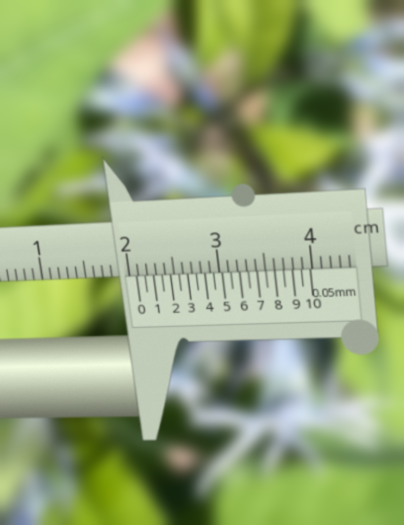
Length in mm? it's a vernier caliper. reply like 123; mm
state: 20.8; mm
